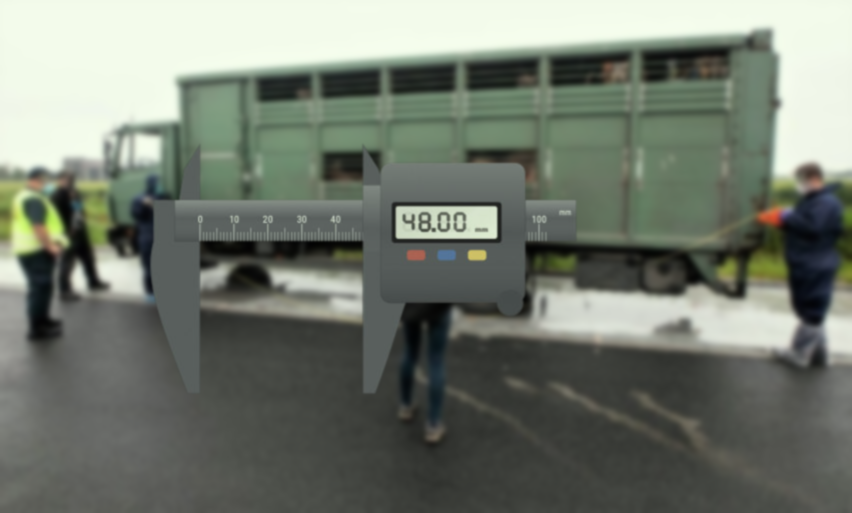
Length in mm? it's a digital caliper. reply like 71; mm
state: 48.00; mm
